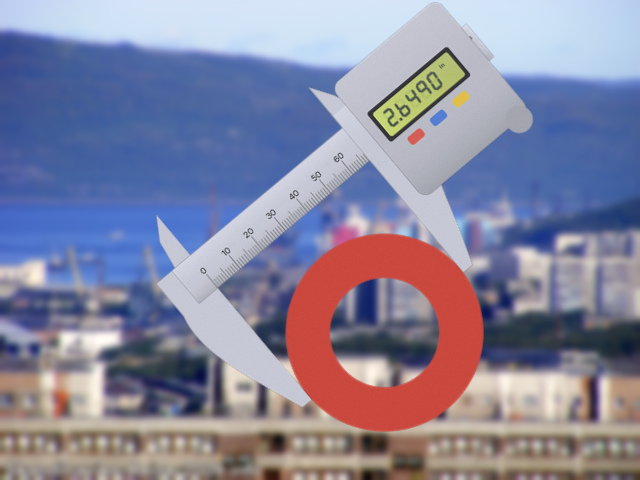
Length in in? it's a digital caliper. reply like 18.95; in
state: 2.6490; in
